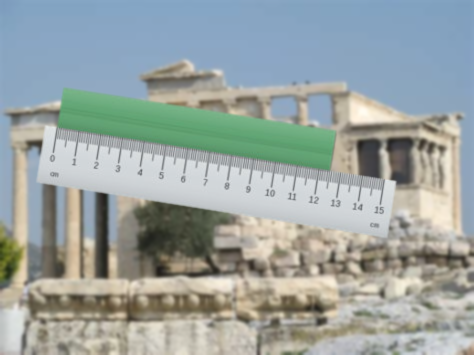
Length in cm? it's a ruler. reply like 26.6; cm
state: 12.5; cm
